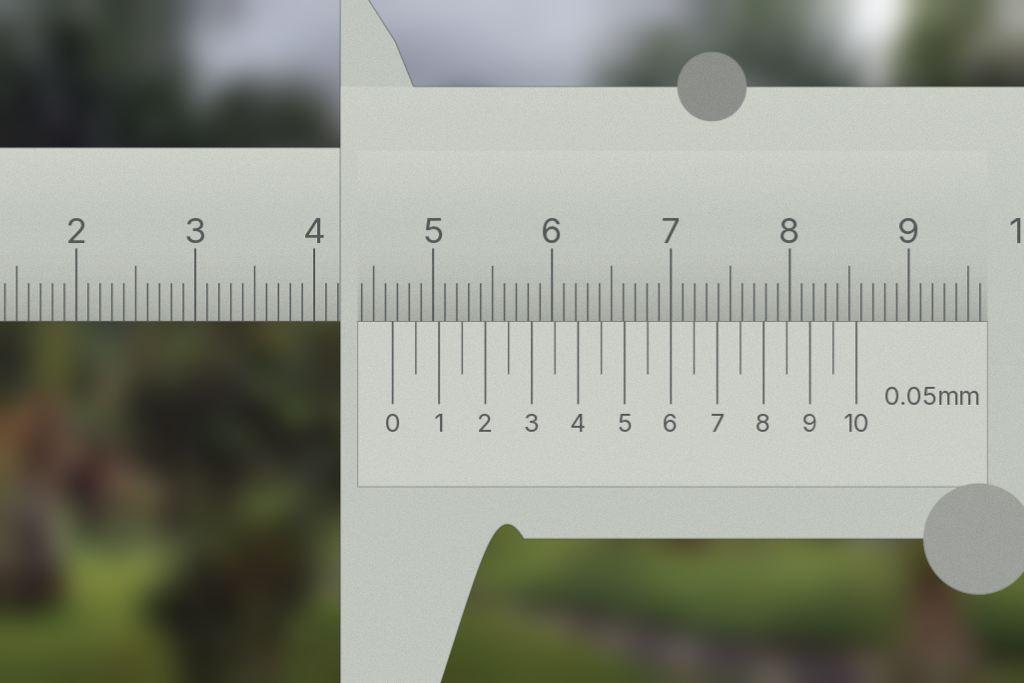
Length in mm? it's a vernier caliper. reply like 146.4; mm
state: 46.6; mm
